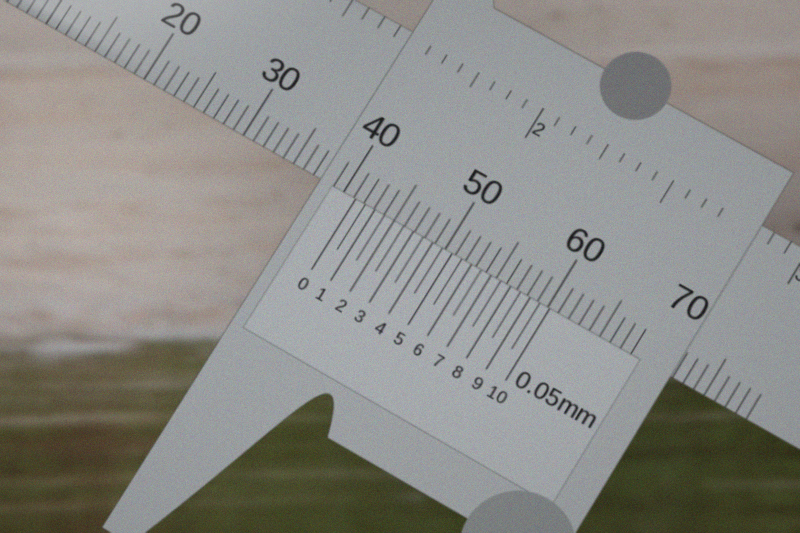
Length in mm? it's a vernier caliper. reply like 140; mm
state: 41.2; mm
